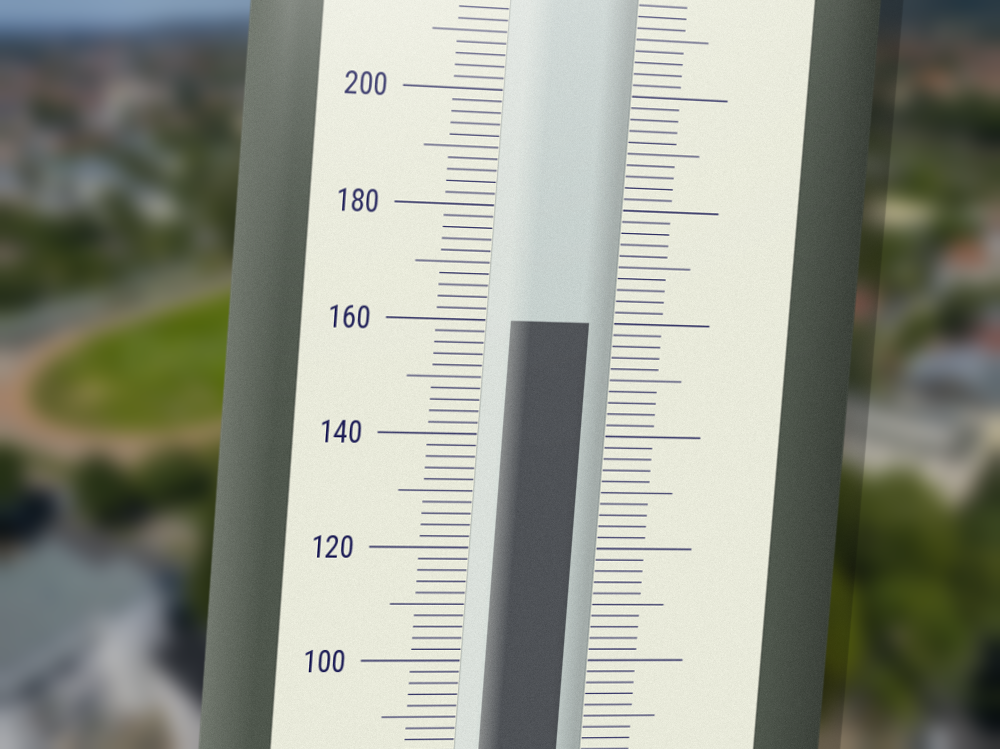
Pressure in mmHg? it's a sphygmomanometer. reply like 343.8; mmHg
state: 160; mmHg
